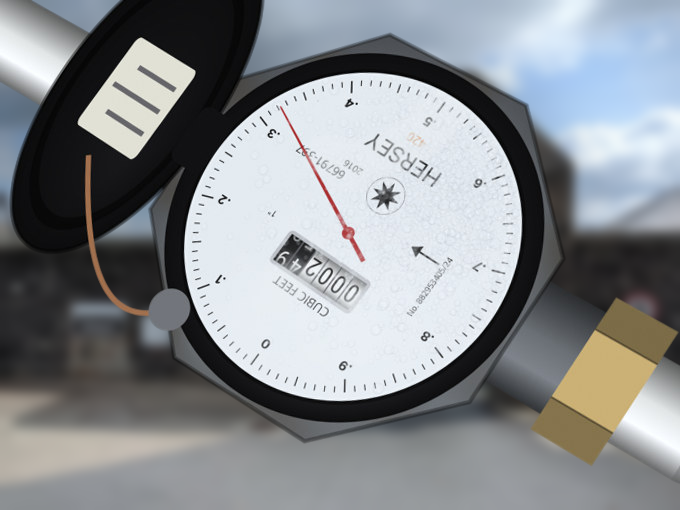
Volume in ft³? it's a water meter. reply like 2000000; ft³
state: 249.32; ft³
